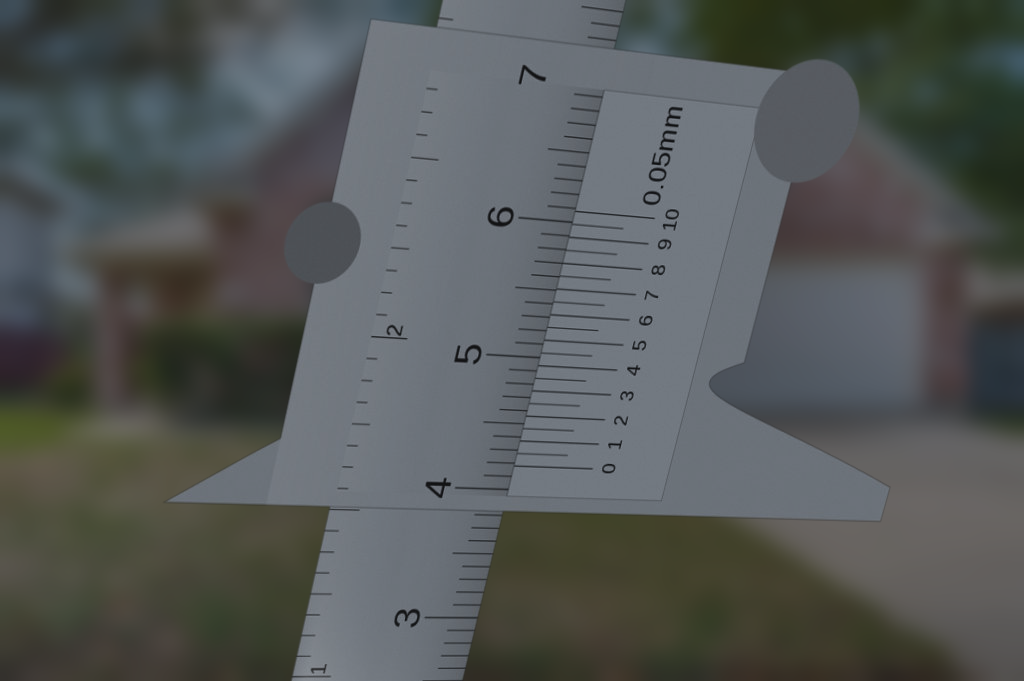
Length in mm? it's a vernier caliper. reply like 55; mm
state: 41.8; mm
